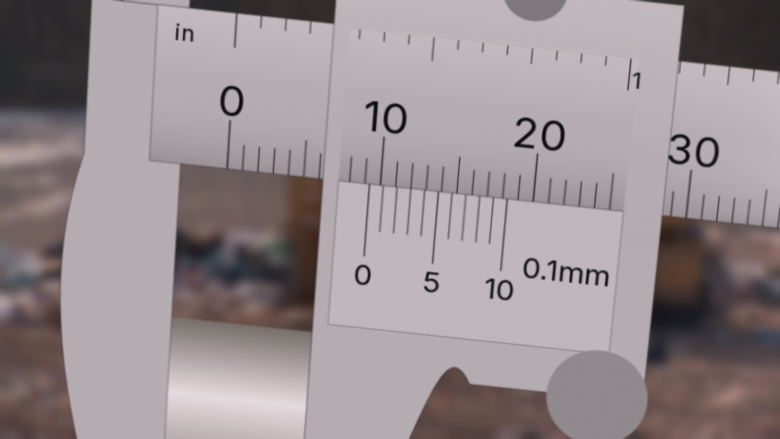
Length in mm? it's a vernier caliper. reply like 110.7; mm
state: 9.3; mm
